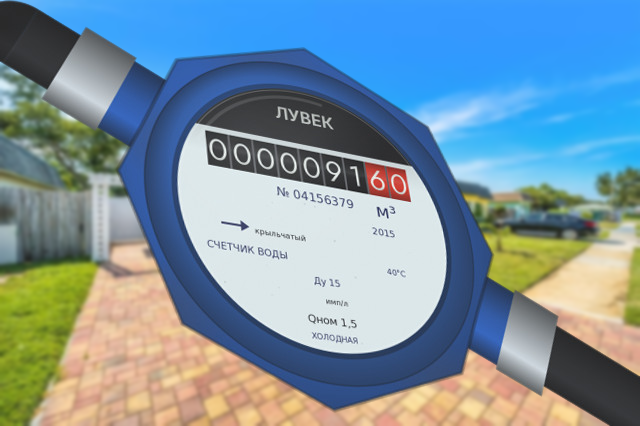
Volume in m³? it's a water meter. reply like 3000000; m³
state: 91.60; m³
